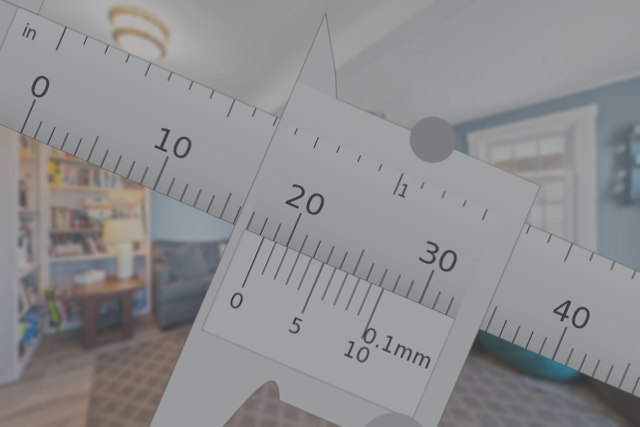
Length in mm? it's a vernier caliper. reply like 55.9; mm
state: 18.3; mm
